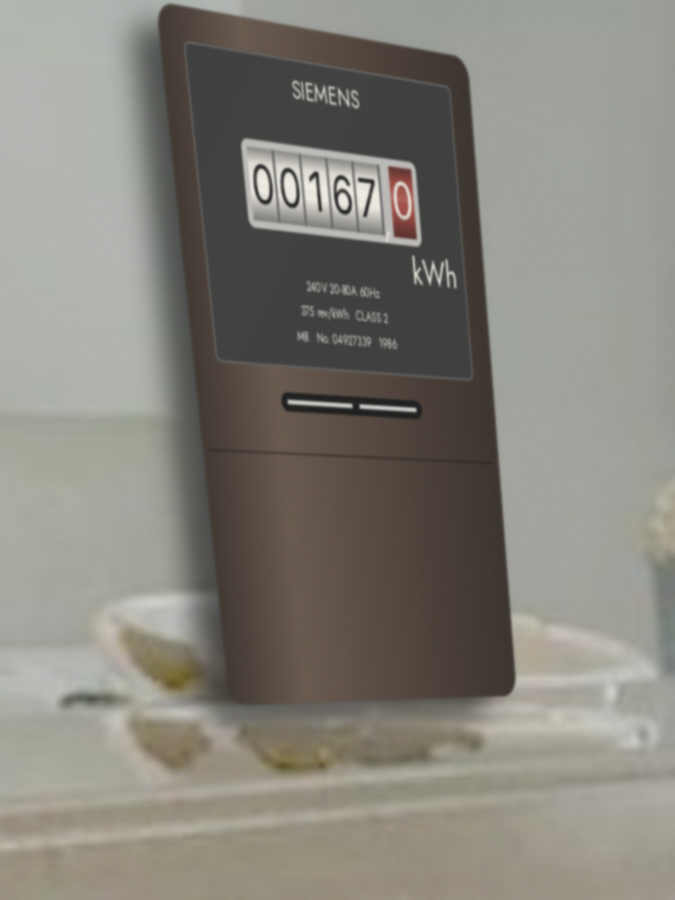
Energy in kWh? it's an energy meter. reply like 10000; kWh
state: 167.0; kWh
